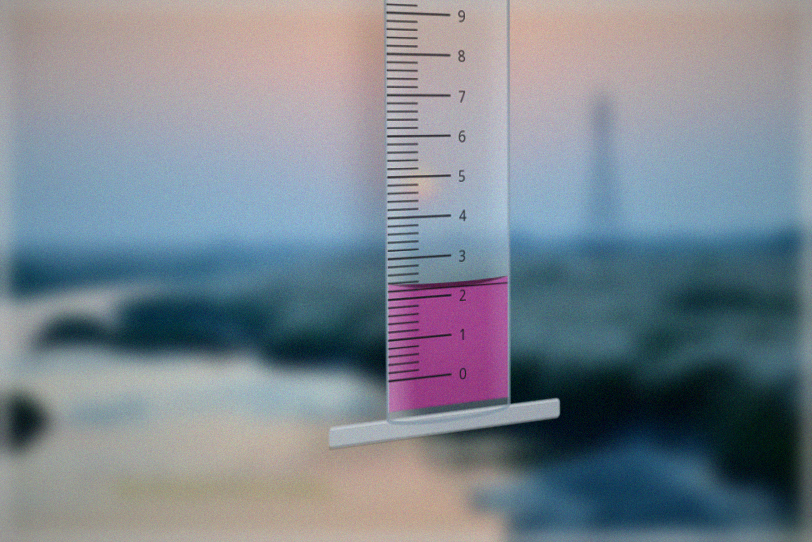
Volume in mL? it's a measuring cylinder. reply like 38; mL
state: 2.2; mL
